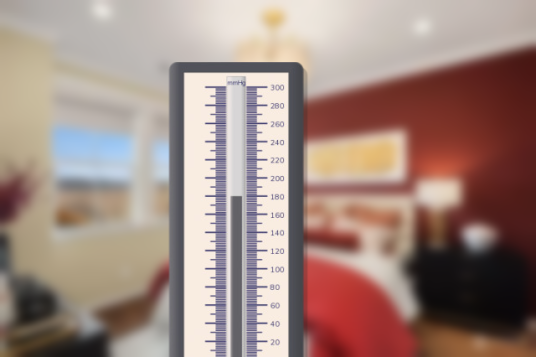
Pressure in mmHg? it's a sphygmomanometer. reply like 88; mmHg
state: 180; mmHg
